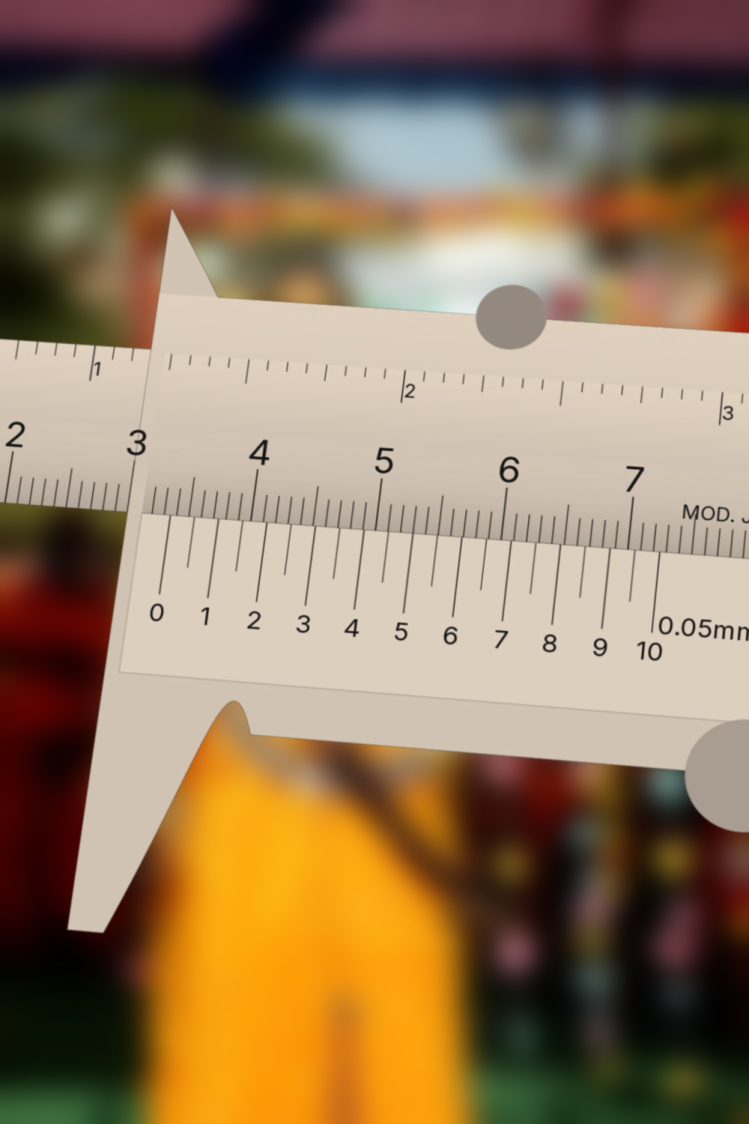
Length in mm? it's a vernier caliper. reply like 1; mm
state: 33.5; mm
